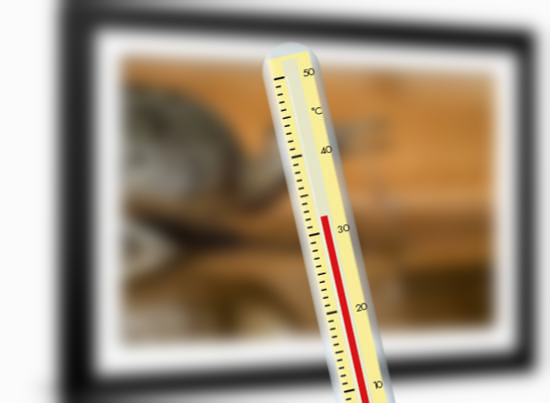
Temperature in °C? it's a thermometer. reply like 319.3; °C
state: 32; °C
